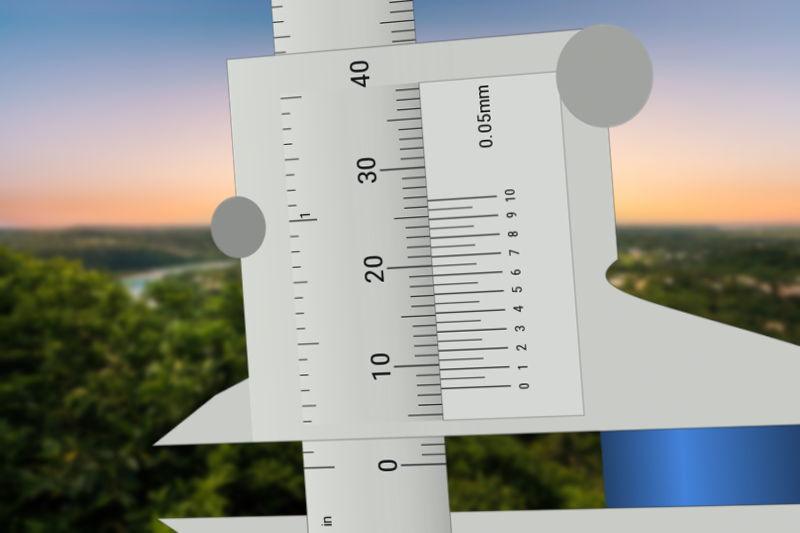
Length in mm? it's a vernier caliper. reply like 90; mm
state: 7.6; mm
